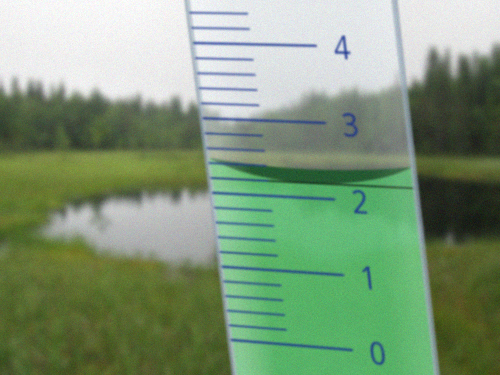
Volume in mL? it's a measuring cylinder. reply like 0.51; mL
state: 2.2; mL
